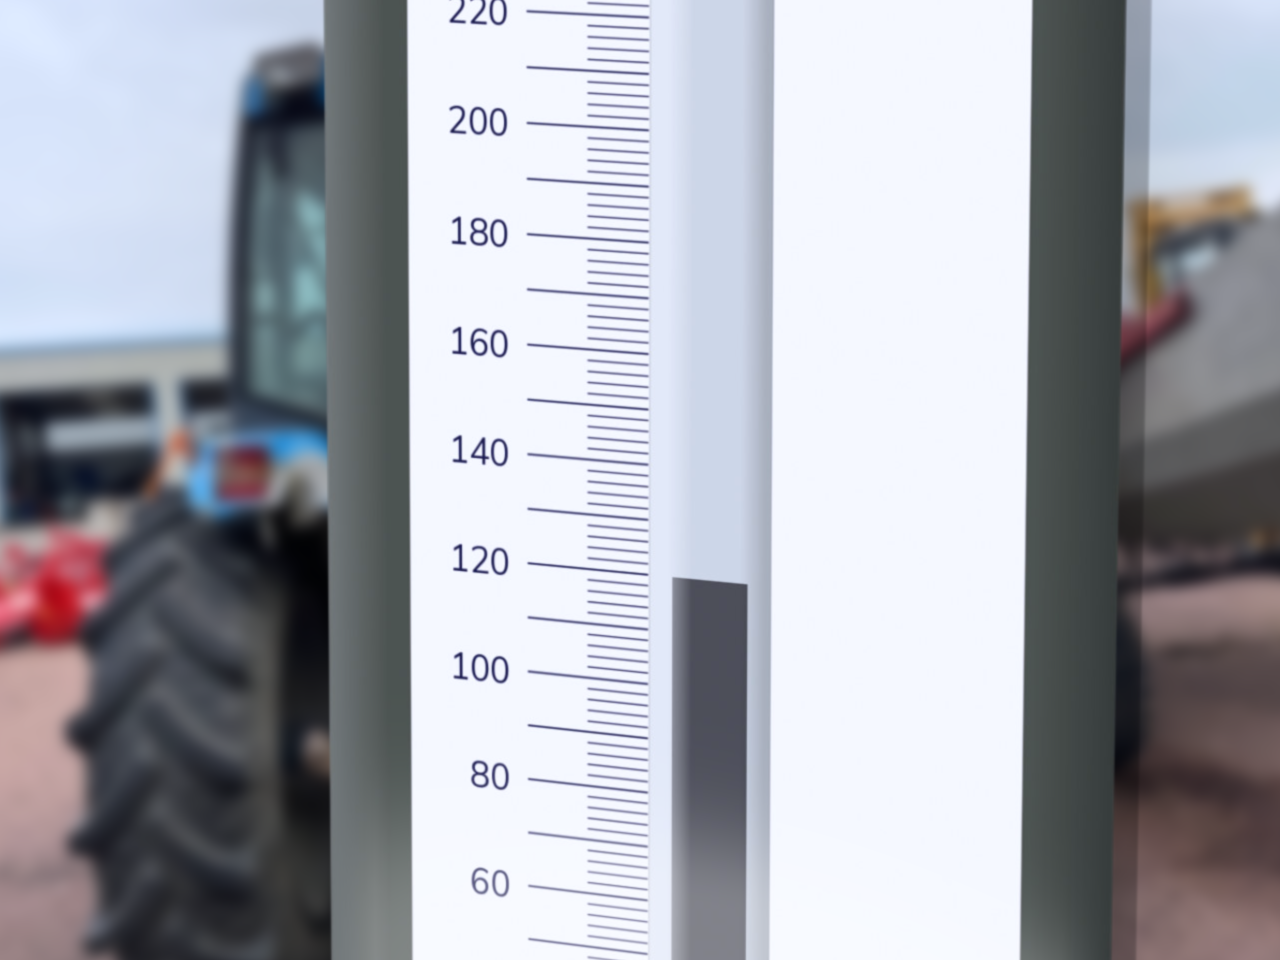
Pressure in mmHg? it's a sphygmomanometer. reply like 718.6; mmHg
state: 120; mmHg
